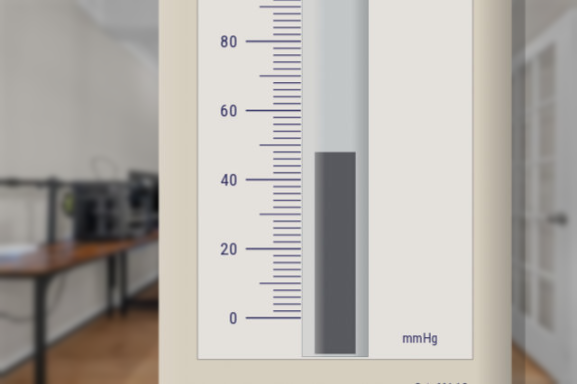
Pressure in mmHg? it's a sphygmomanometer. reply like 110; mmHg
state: 48; mmHg
